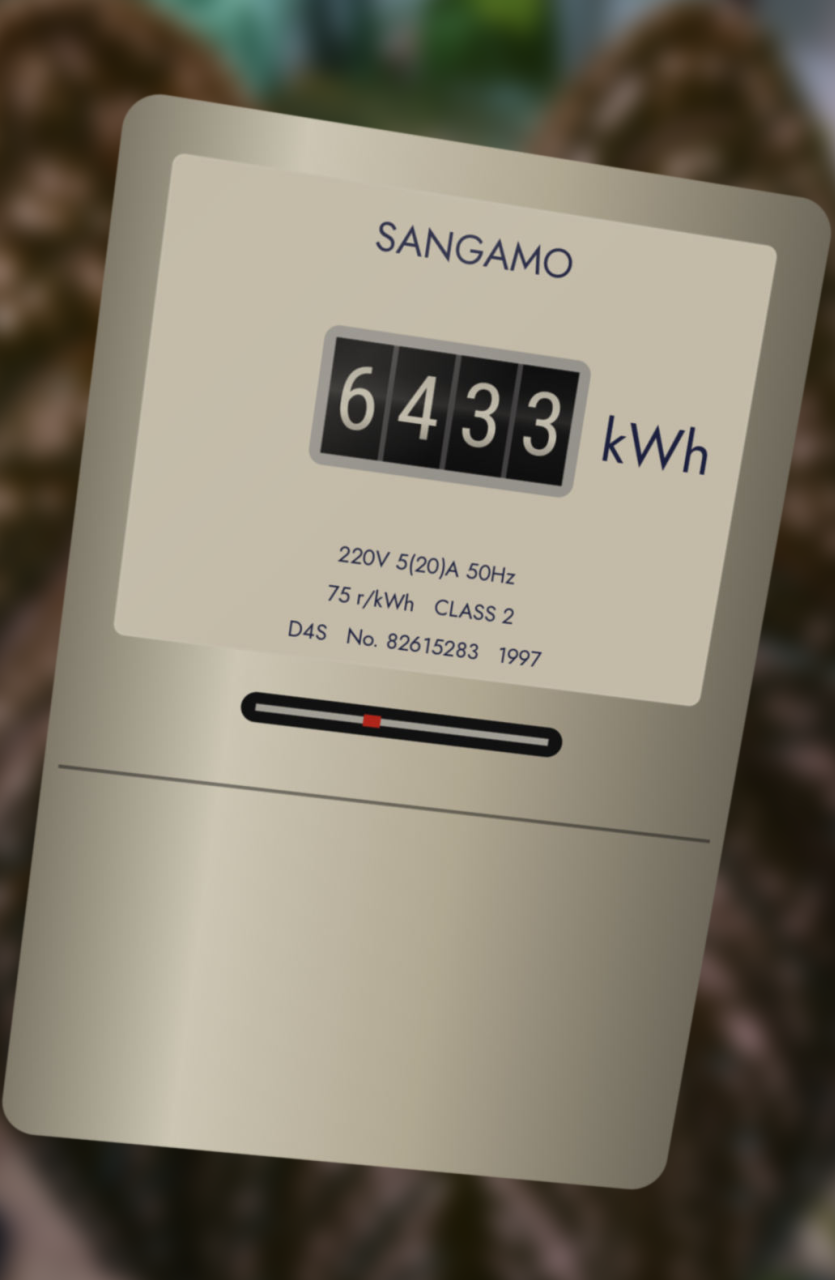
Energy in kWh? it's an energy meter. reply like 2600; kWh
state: 6433; kWh
